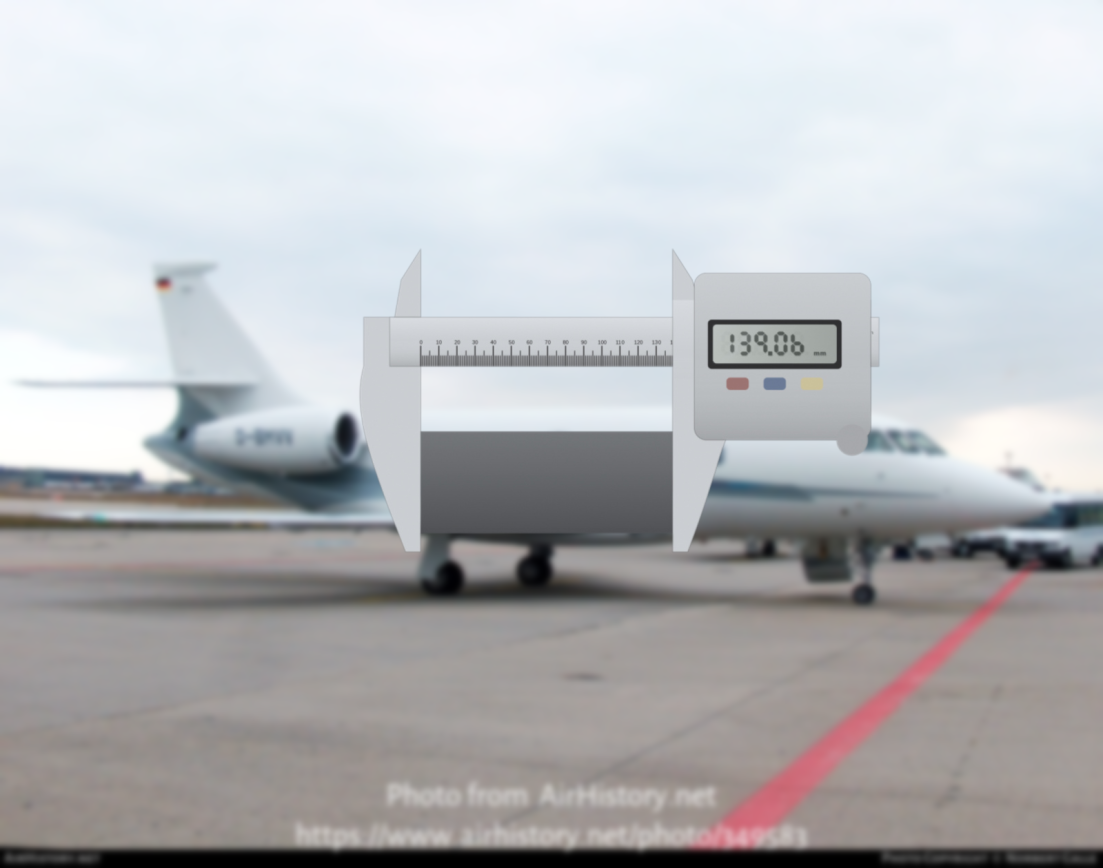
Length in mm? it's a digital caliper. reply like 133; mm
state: 139.06; mm
